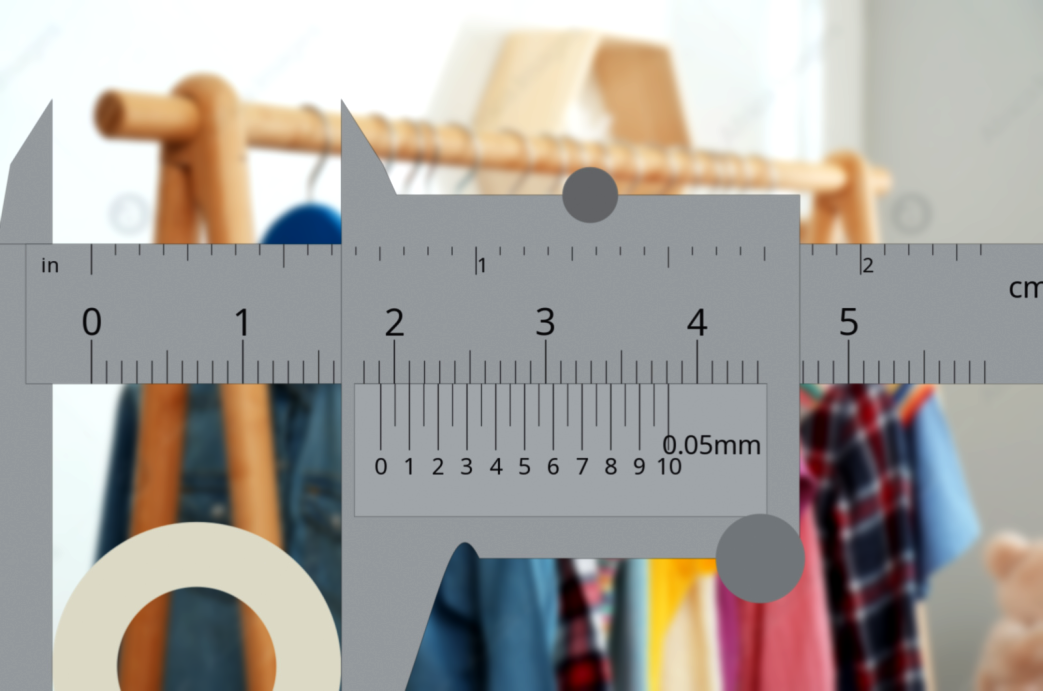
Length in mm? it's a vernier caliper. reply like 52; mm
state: 19.1; mm
